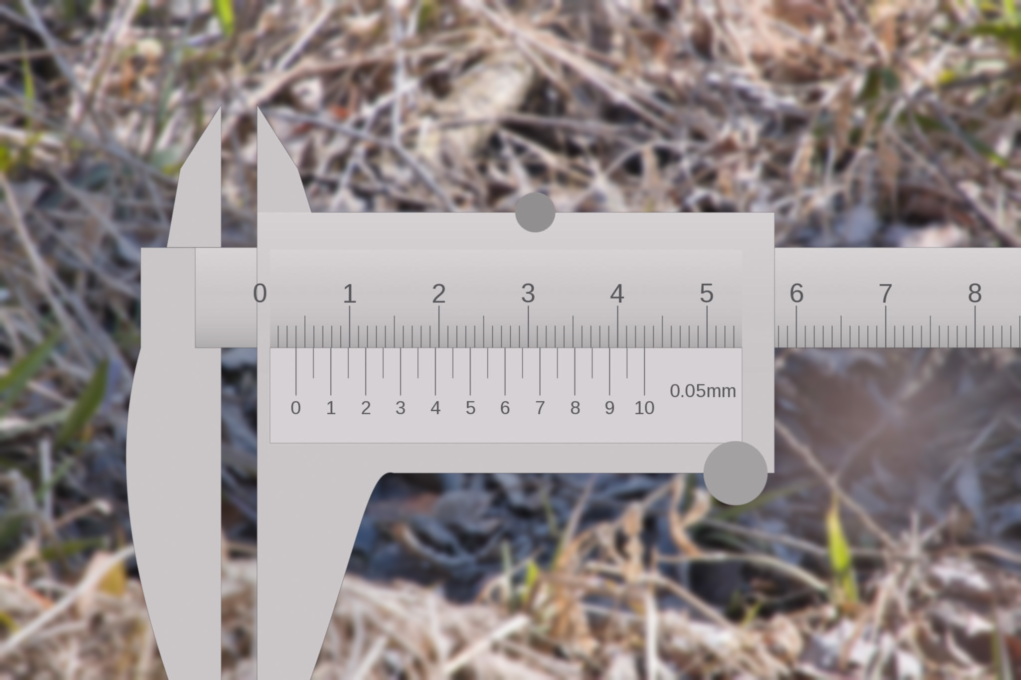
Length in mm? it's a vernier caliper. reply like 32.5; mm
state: 4.0; mm
